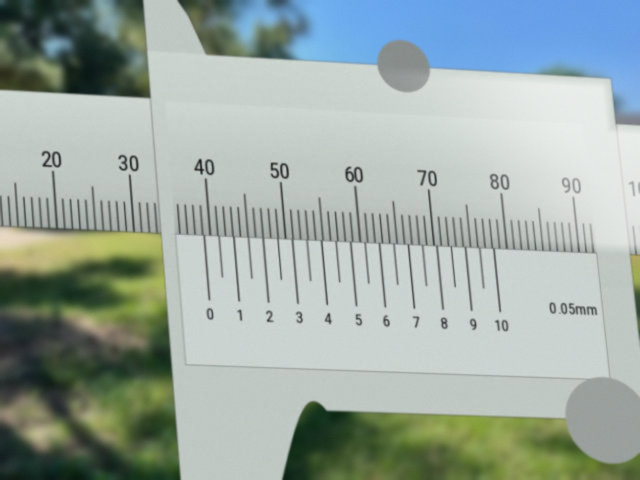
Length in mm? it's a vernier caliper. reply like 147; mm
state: 39.2; mm
